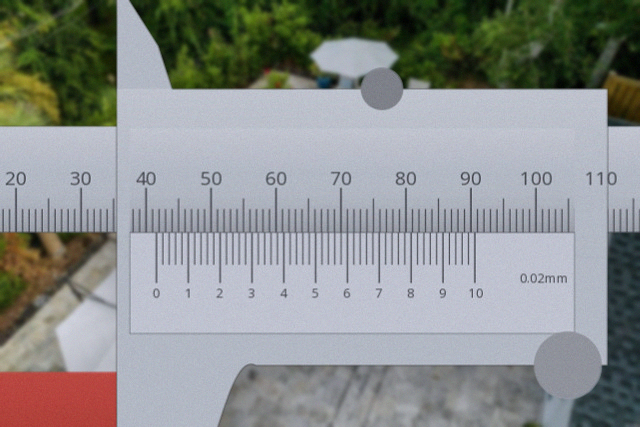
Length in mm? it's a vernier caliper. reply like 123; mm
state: 41.6; mm
